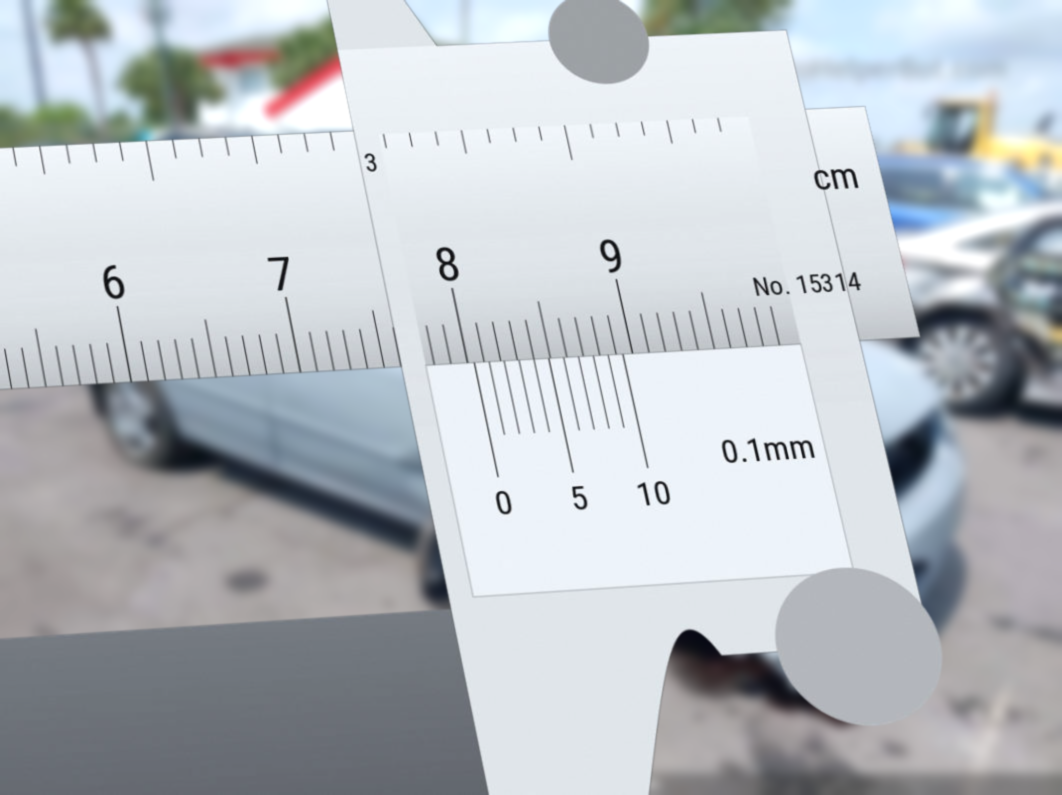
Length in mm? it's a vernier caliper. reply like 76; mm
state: 80.4; mm
